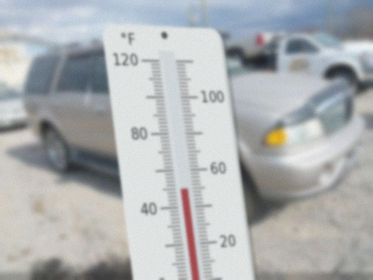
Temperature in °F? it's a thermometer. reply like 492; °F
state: 50; °F
